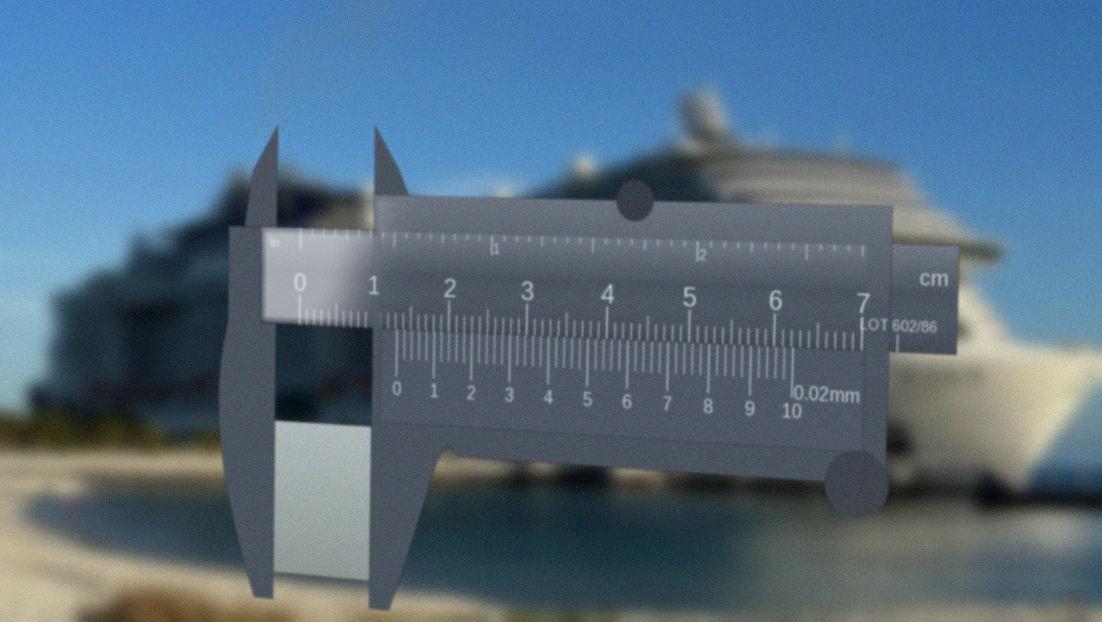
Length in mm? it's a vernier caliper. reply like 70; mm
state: 13.2; mm
